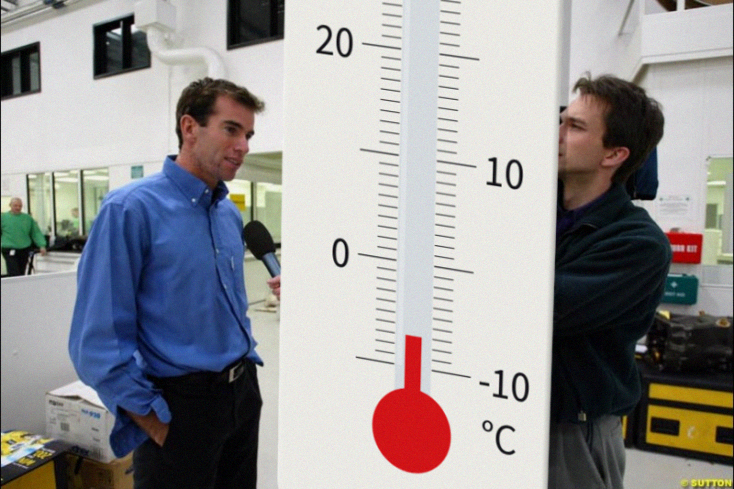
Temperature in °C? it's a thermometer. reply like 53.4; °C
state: -7; °C
